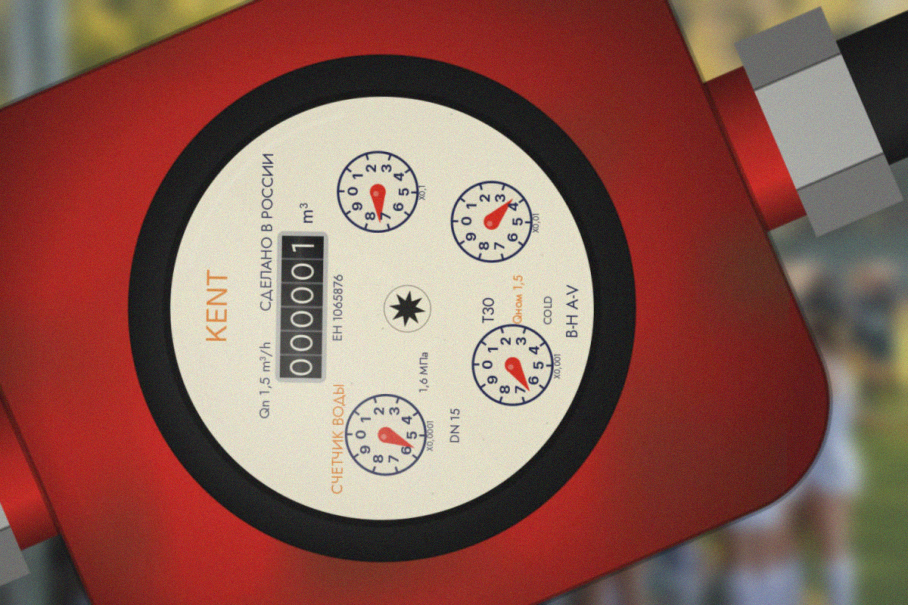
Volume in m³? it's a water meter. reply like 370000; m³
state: 1.7365; m³
